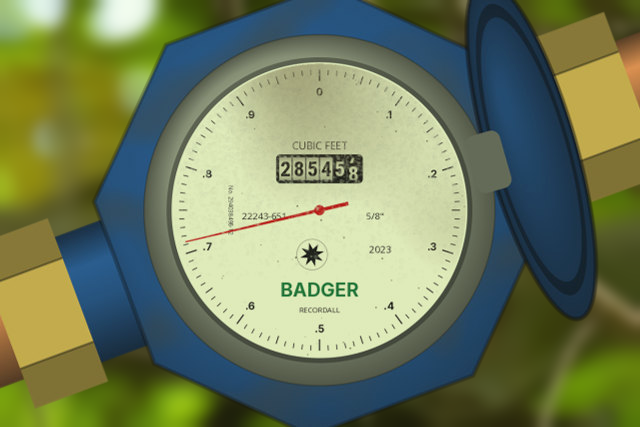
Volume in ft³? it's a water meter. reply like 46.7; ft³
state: 285457.71; ft³
